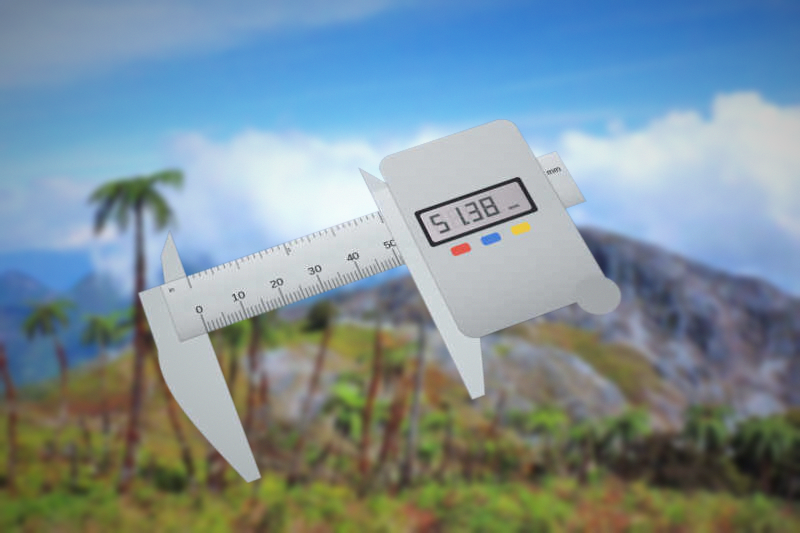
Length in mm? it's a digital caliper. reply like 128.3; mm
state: 51.38; mm
